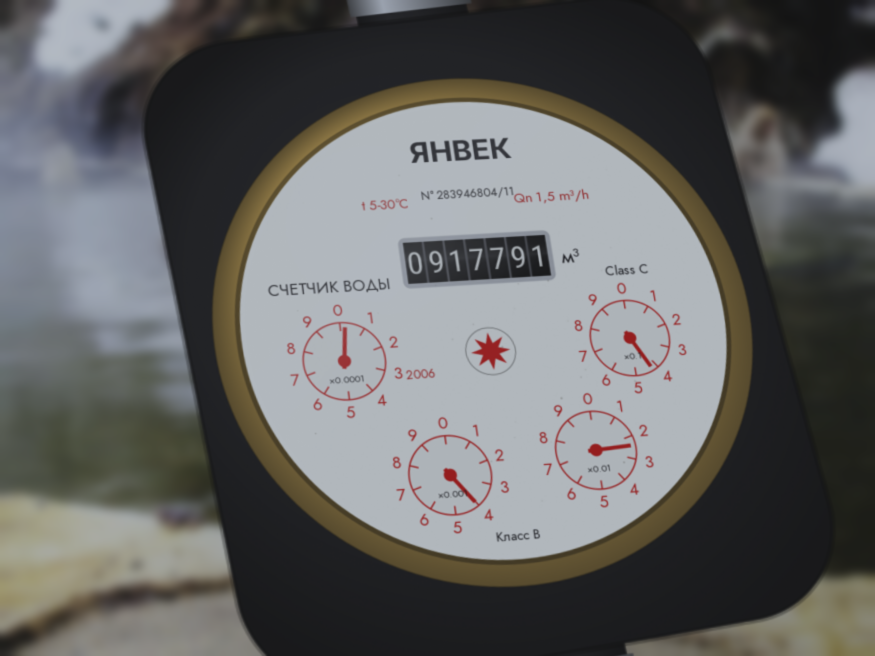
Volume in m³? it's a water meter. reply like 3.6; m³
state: 917791.4240; m³
